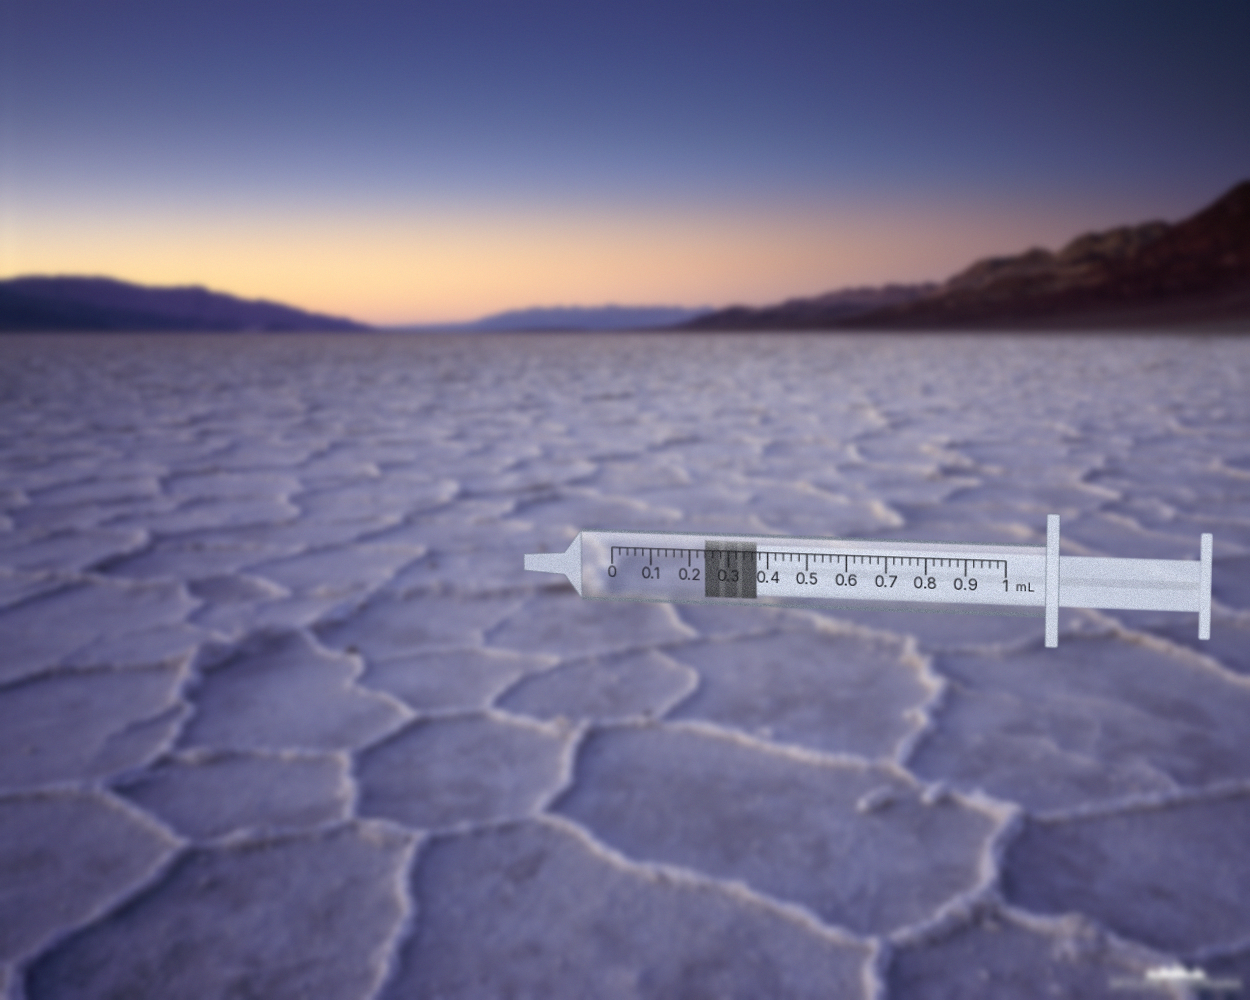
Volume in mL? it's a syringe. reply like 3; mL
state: 0.24; mL
